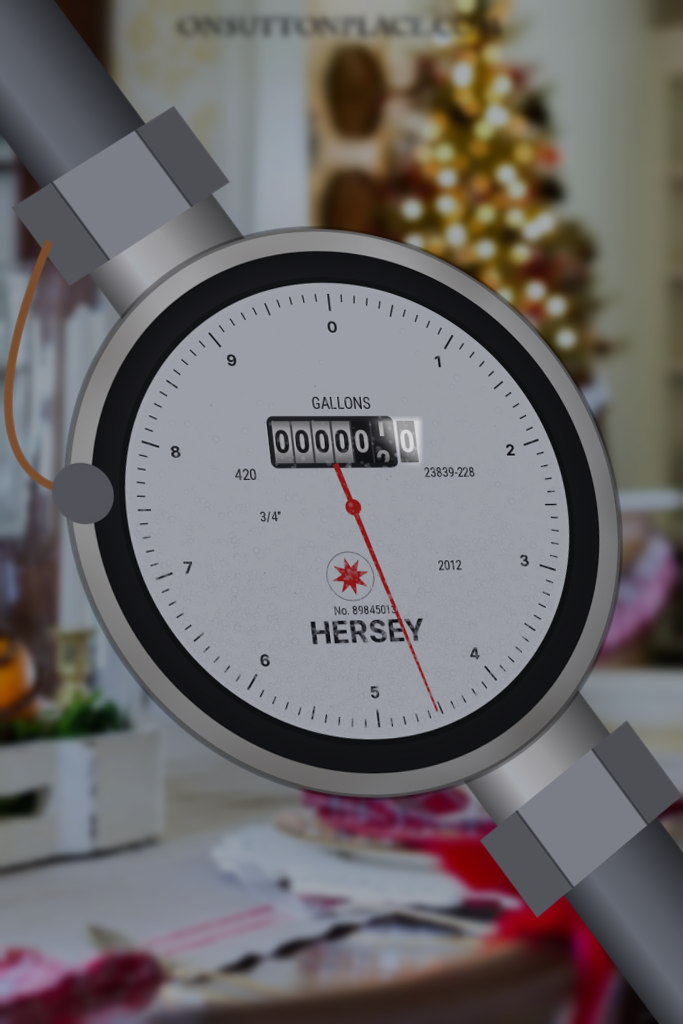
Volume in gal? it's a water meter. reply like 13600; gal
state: 14.5; gal
